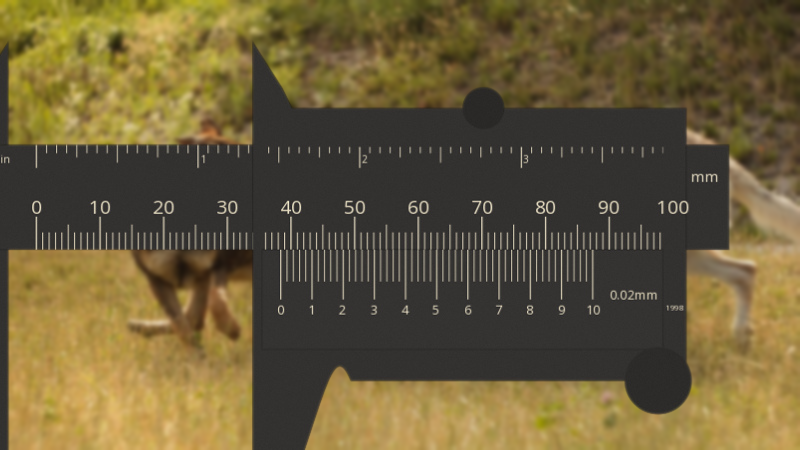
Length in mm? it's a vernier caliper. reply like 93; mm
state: 38.4; mm
